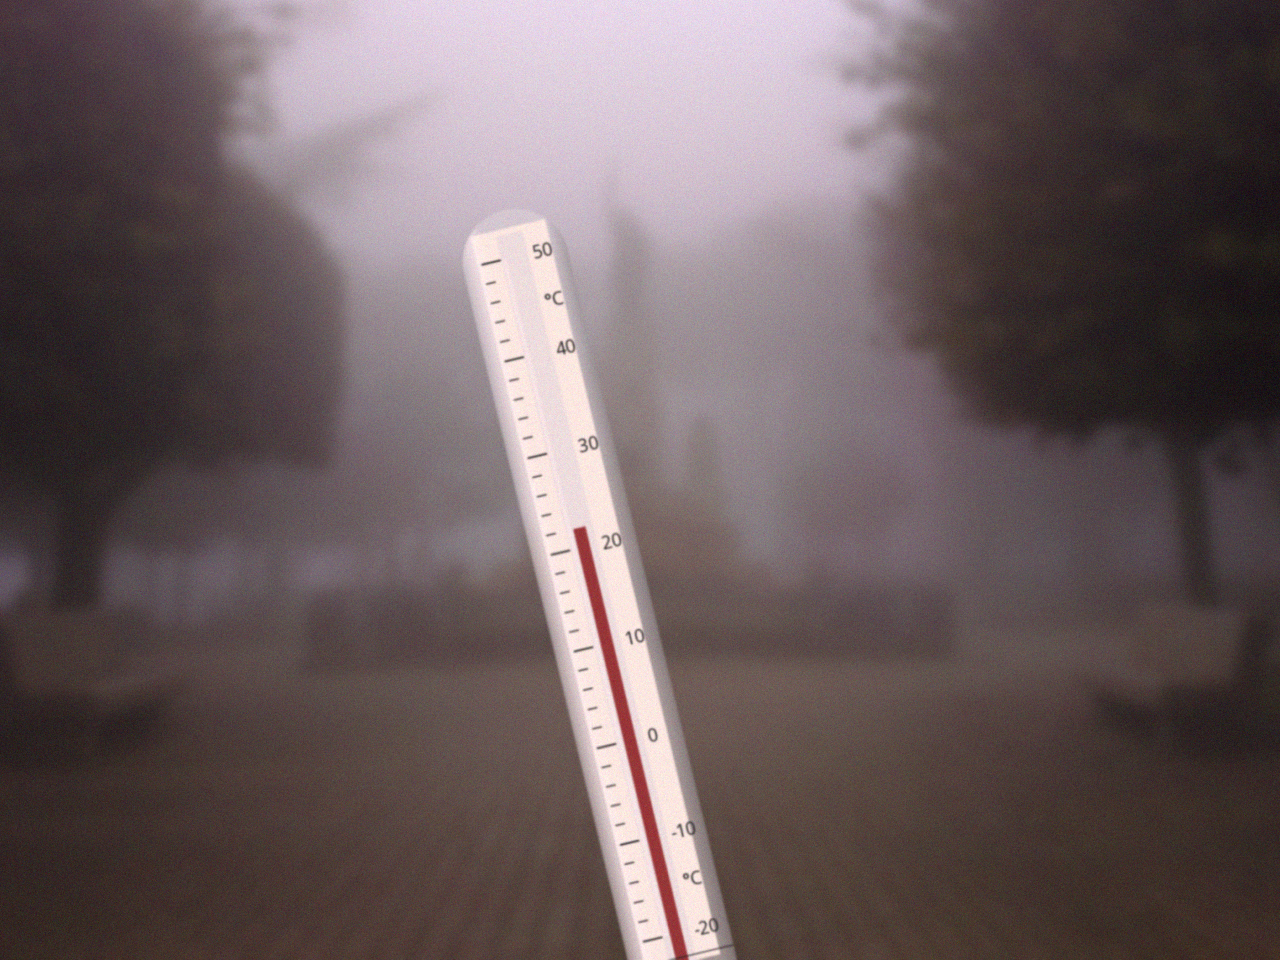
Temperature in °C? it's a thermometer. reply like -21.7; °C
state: 22; °C
